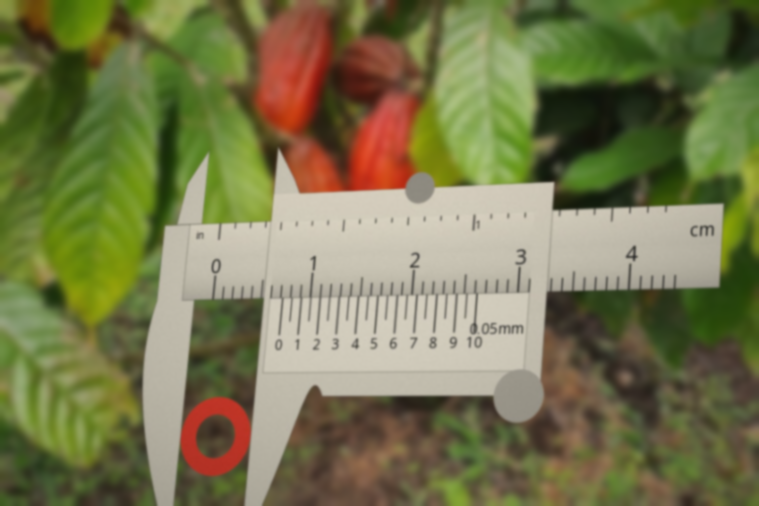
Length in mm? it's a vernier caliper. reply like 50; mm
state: 7.2; mm
